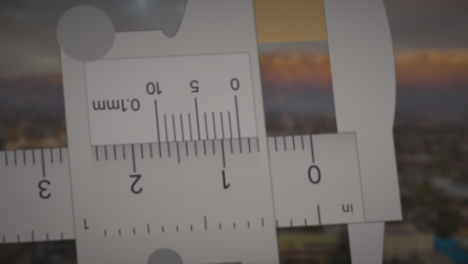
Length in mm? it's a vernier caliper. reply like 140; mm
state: 8.0; mm
